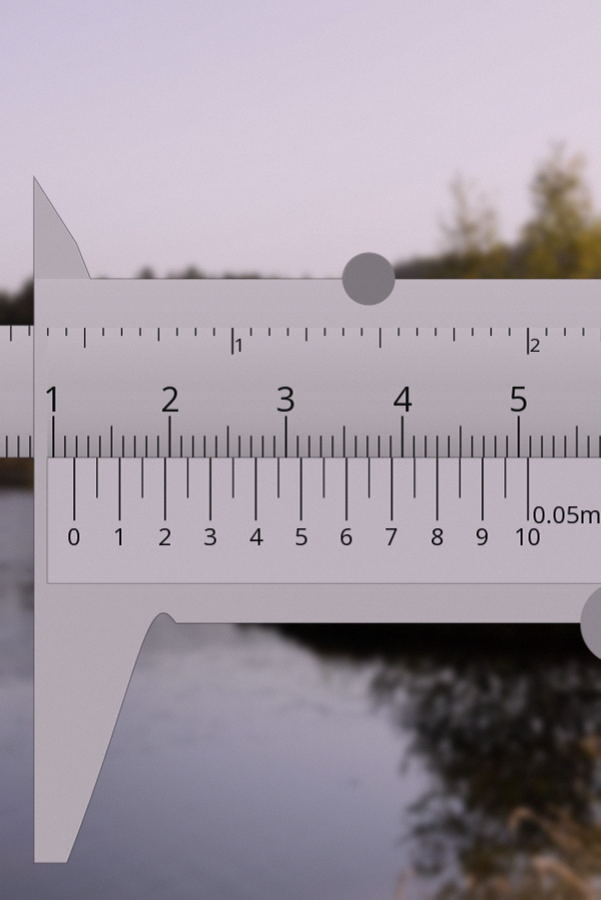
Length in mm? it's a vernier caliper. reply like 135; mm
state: 11.8; mm
